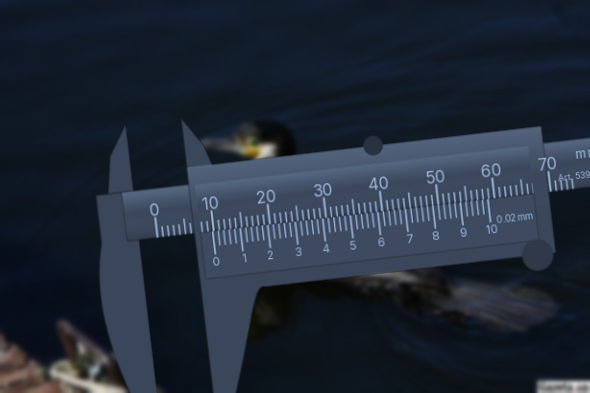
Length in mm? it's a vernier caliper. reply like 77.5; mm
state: 9.8; mm
